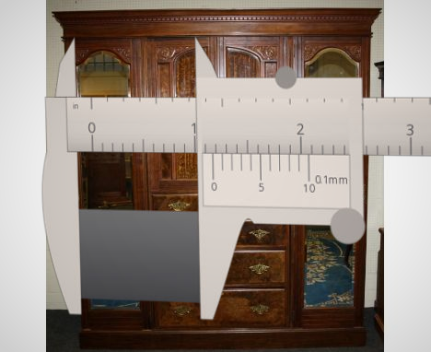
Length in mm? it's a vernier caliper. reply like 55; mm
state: 11.7; mm
